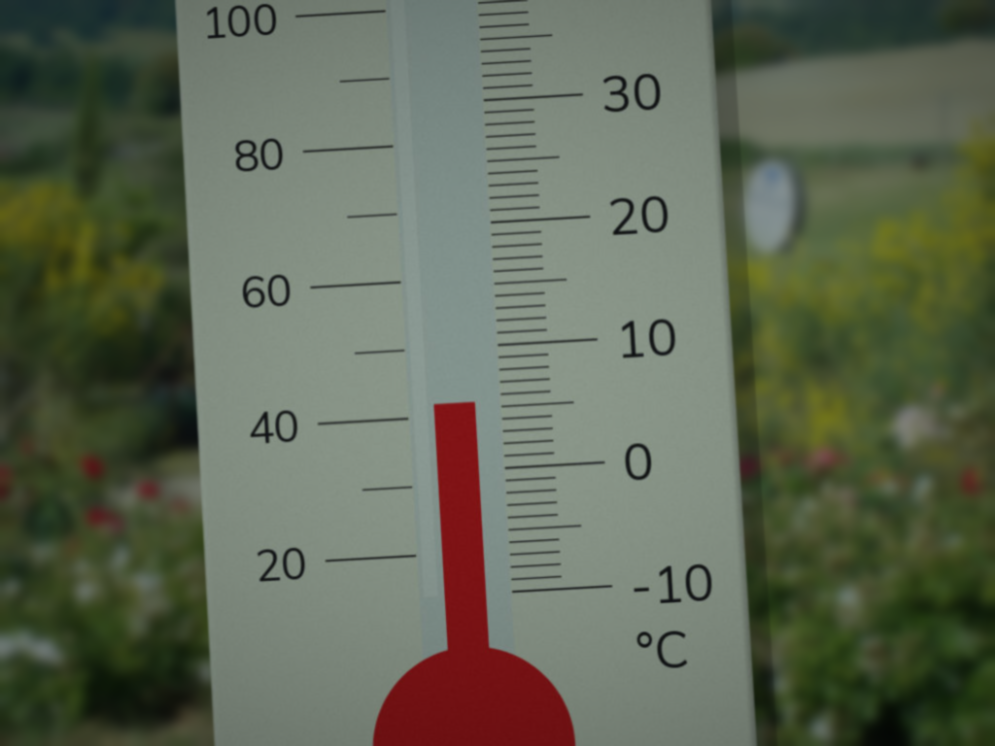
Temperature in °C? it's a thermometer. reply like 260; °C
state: 5.5; °C
